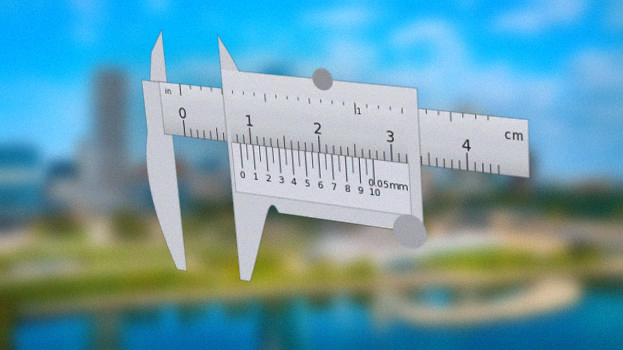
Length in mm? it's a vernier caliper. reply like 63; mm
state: 8.4; mm
